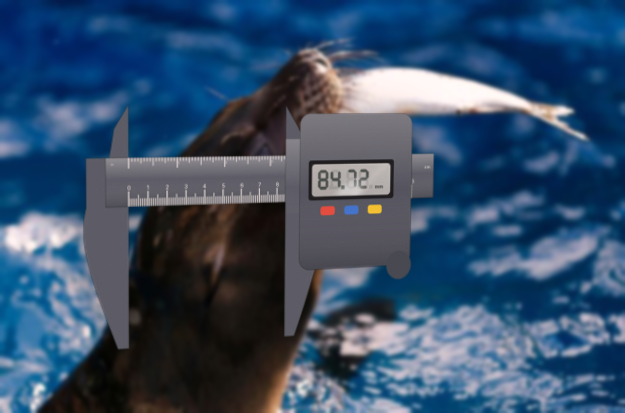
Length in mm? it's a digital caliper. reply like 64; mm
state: 84.72; mm
